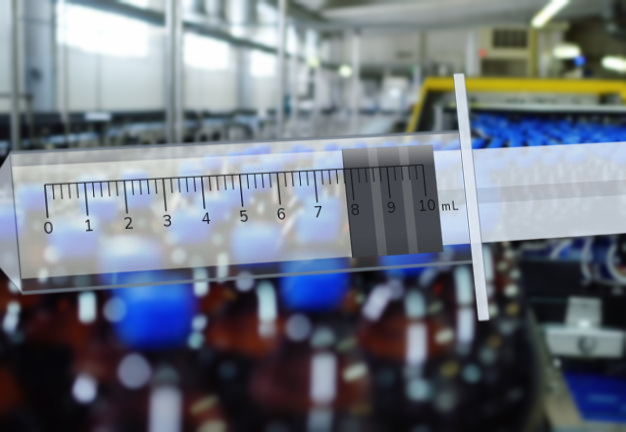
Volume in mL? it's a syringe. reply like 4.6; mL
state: 7.8; mL
